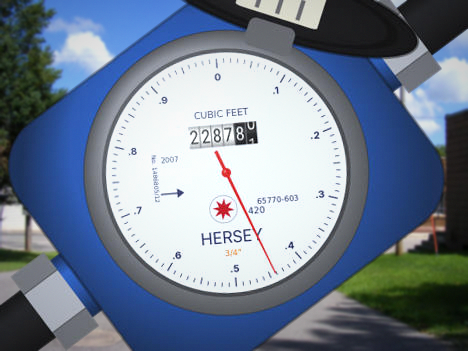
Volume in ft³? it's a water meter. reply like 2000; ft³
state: 228780.44; ft³
